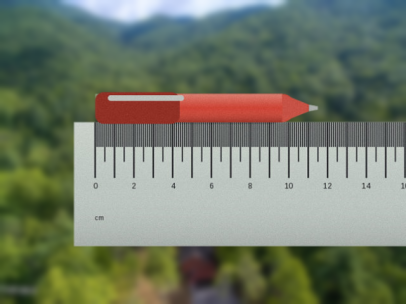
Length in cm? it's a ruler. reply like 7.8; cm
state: 11.5; cm
